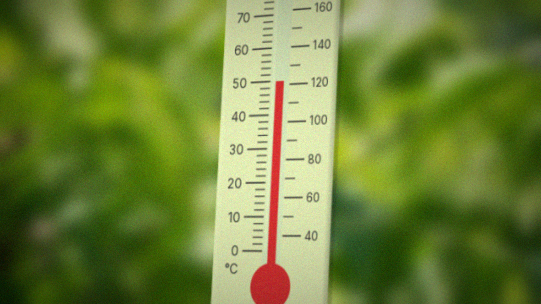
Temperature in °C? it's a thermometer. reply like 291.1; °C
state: 50; °C
